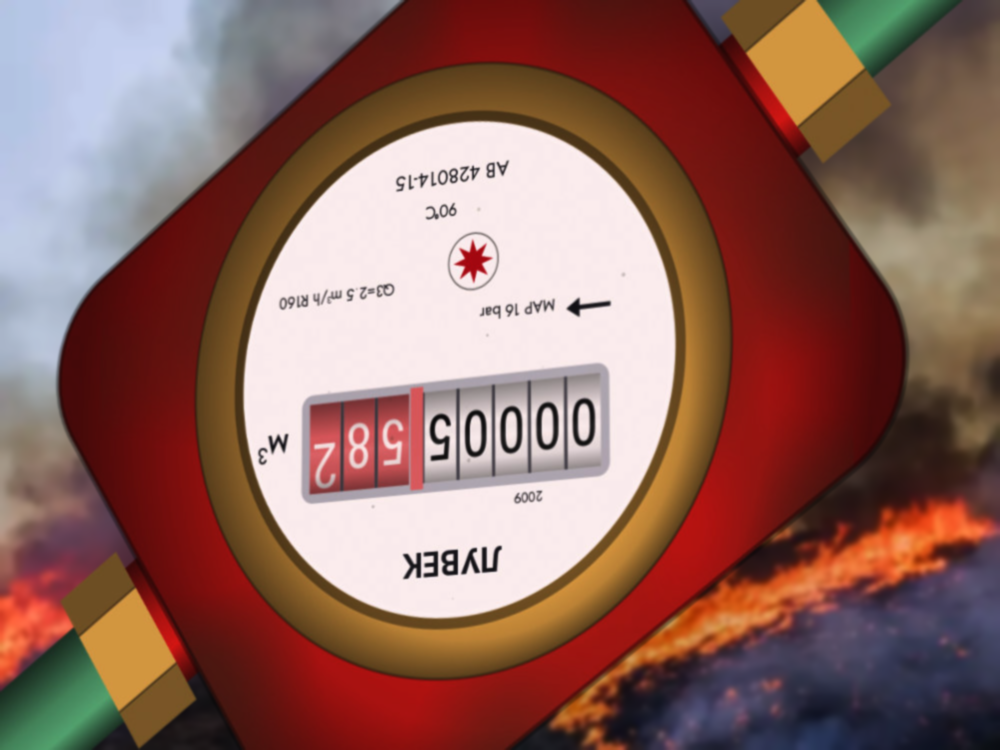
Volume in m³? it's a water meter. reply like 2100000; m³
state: 5.582; m³
